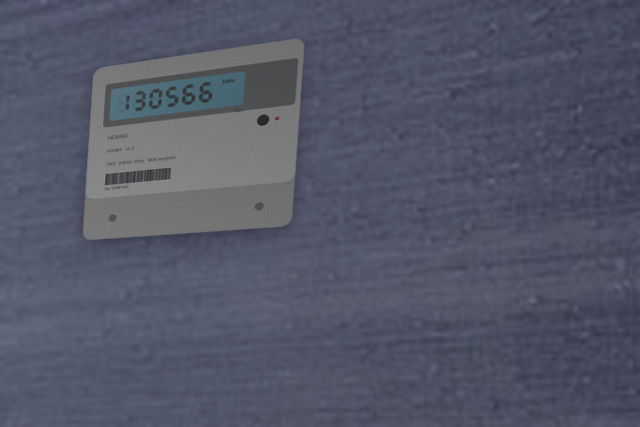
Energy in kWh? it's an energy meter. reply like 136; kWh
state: 130566; kWh
